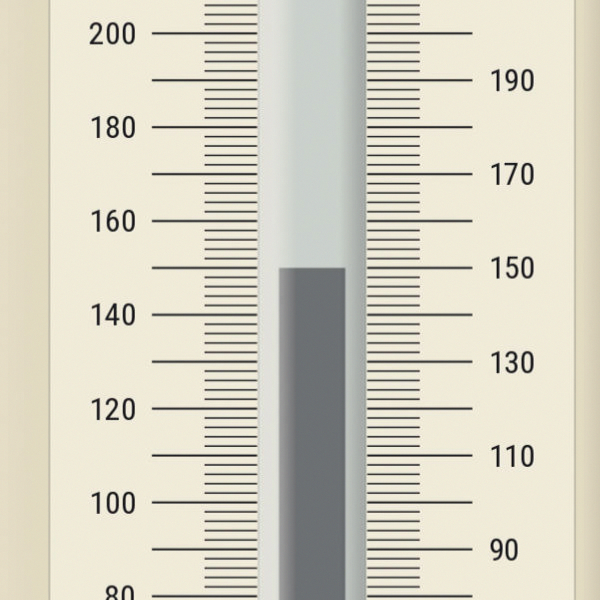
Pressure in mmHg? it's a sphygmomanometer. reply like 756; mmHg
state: 150; mmHg
